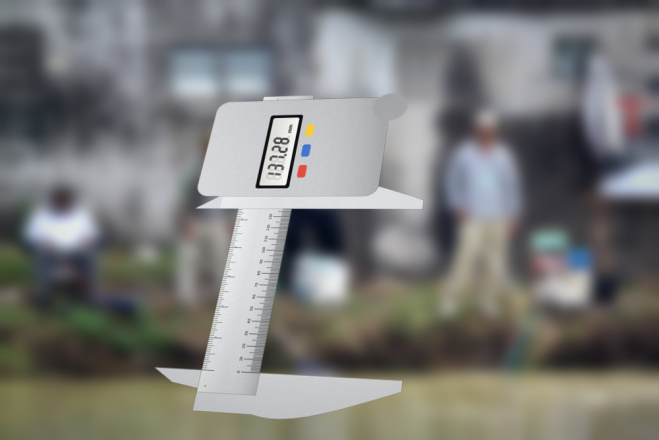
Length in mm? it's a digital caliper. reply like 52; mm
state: 137.28; mm
